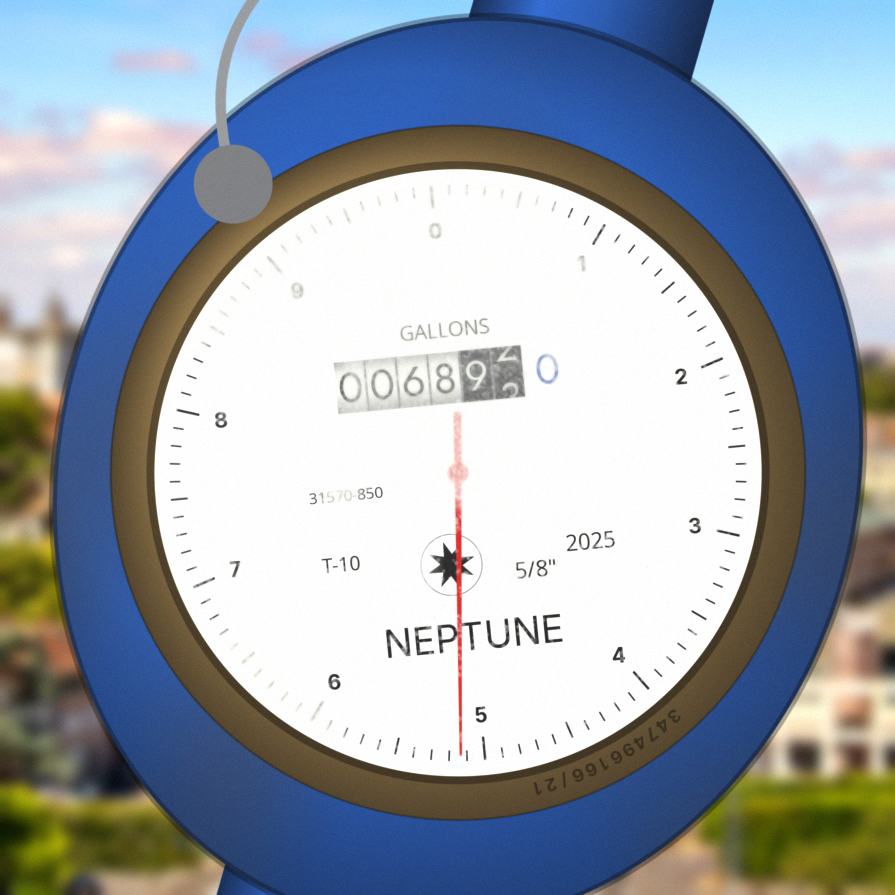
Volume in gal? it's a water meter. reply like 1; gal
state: 68925.1; gal
